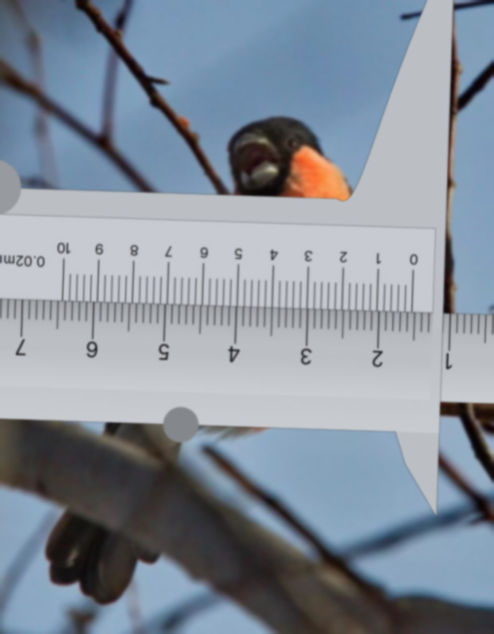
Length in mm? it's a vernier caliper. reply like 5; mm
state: 15.4; mm
